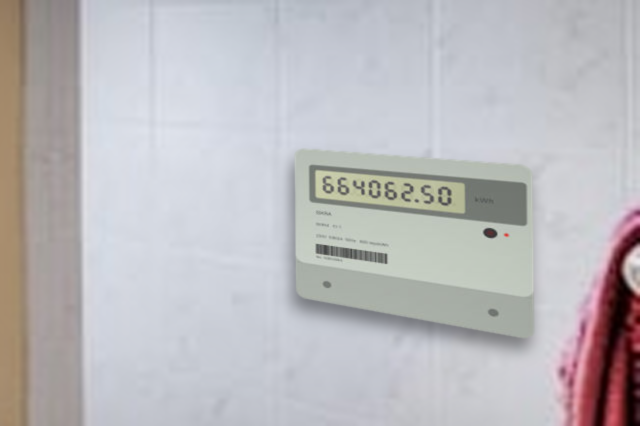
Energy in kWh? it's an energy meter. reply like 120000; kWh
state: 664062.50; kWh
